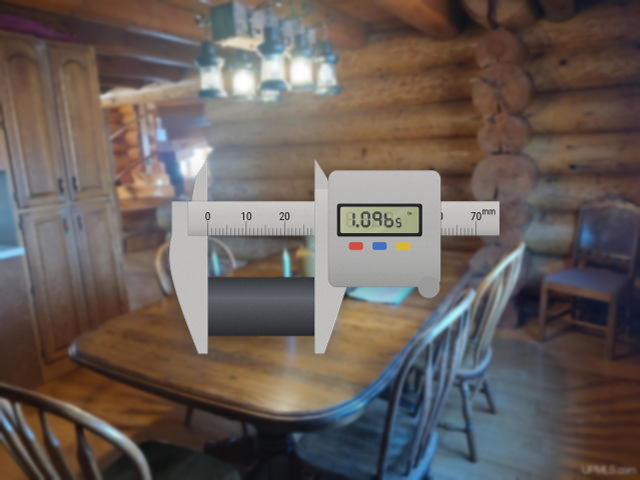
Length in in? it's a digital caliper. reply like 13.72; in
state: 1.0965; in
